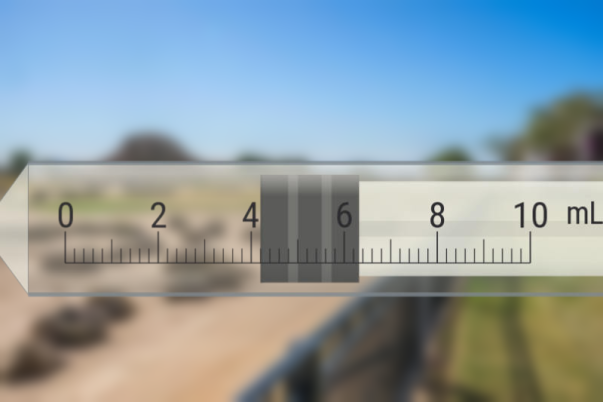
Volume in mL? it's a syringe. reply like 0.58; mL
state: 4.2; mL
